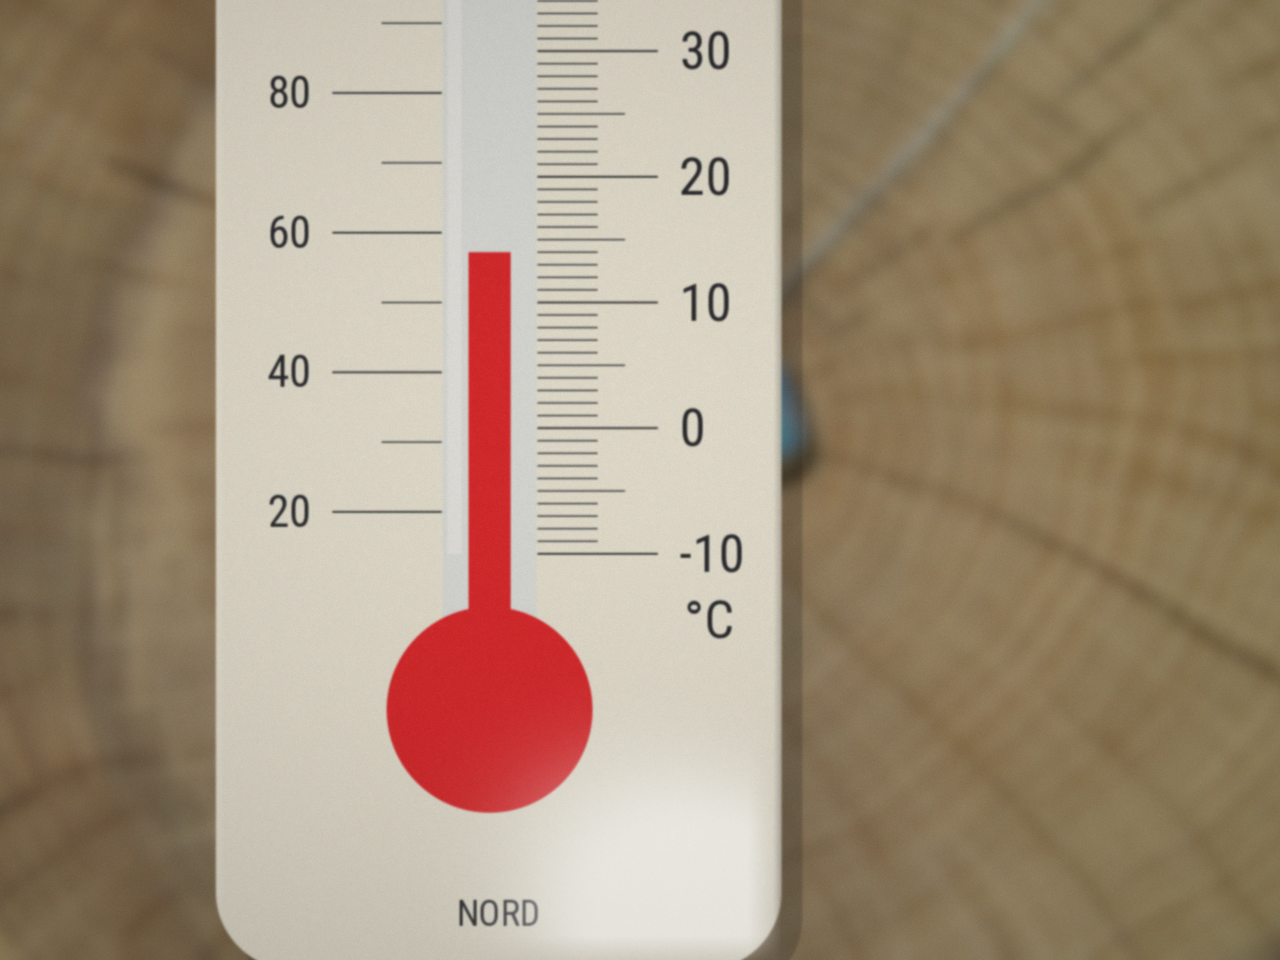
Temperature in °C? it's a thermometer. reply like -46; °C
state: 14; °C
